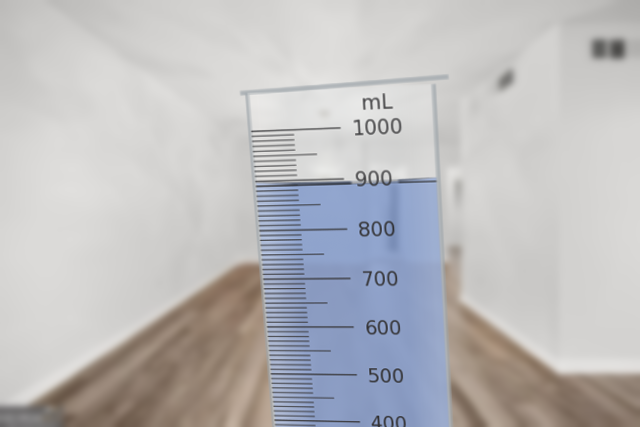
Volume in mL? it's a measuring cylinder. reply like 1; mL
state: 890; mL
